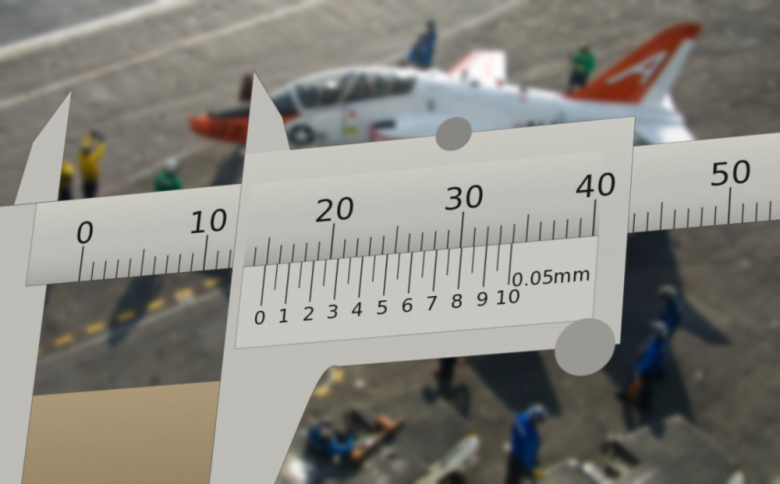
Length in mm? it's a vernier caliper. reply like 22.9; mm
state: 14.9; mm
